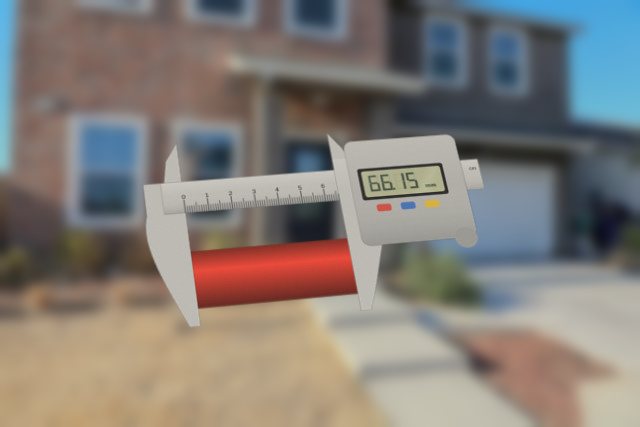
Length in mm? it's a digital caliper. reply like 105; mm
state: 66.15; mm
